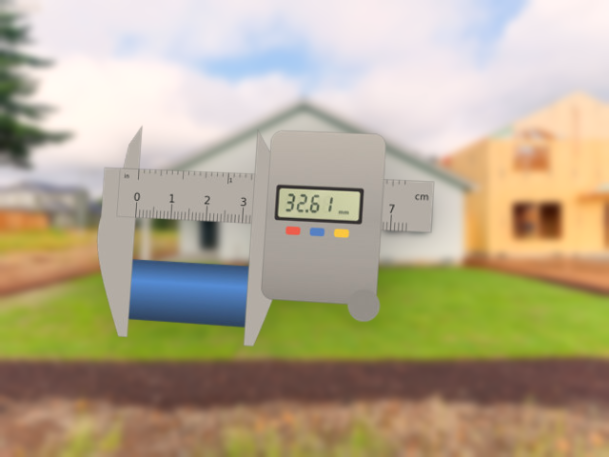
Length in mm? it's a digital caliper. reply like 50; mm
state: 32.61; mm
